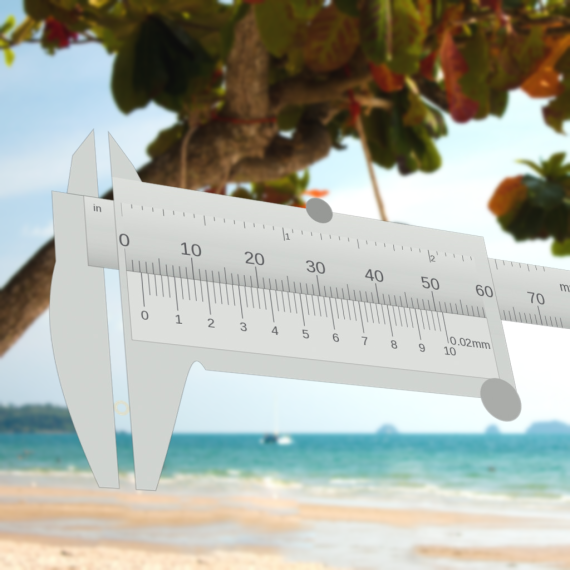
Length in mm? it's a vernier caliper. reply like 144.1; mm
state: 2.2; mm
